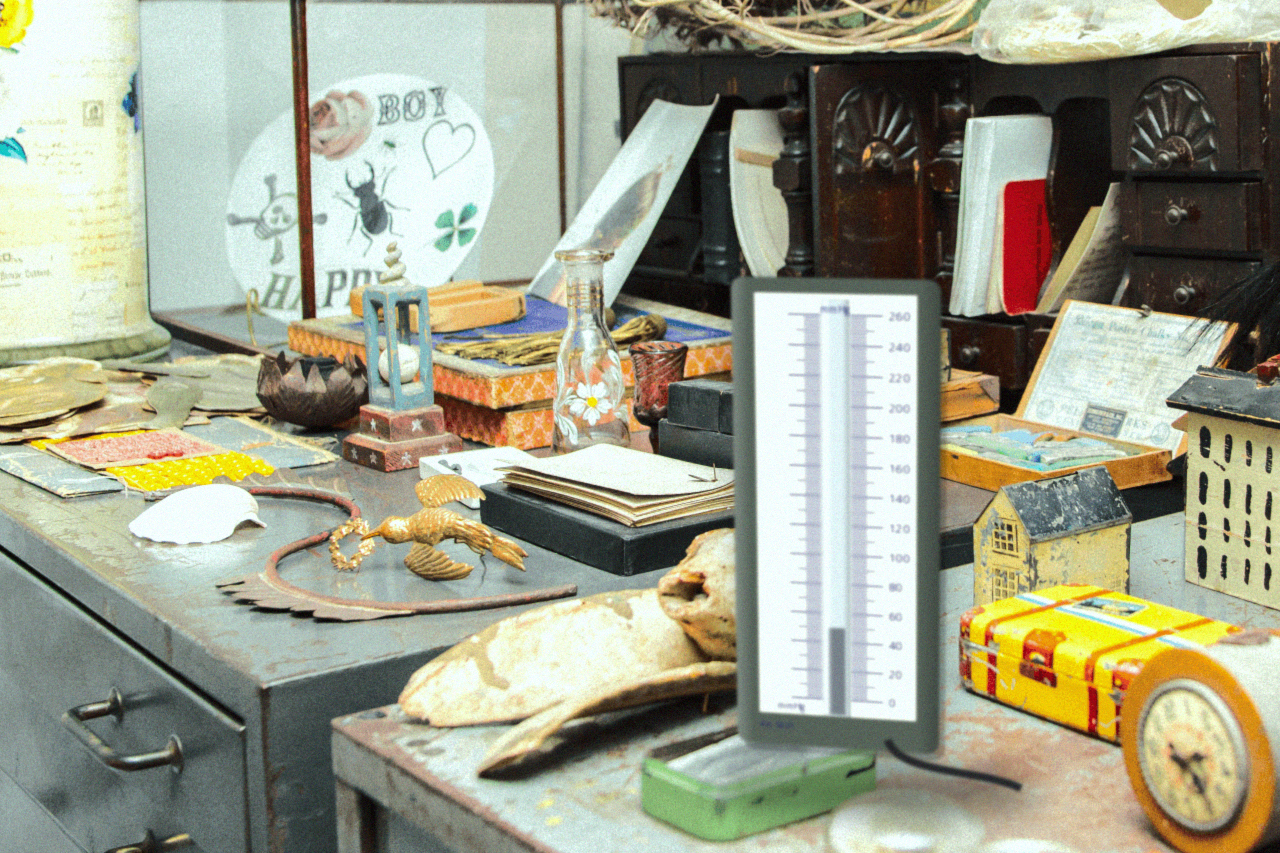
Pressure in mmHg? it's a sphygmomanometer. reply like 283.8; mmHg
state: 50; mmHg
